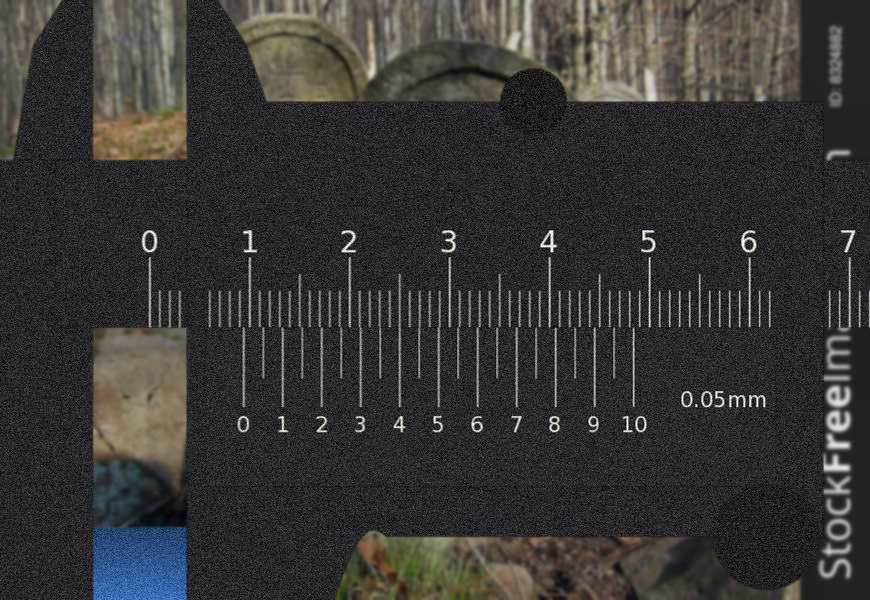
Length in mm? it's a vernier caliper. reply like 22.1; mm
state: 9.4; mm
